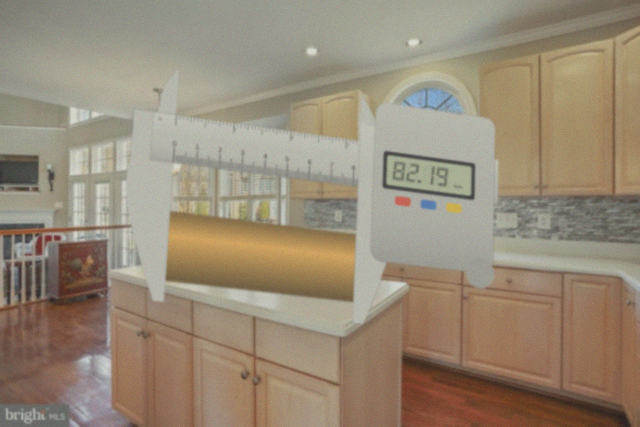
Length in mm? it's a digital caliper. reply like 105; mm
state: 82.19; mm
